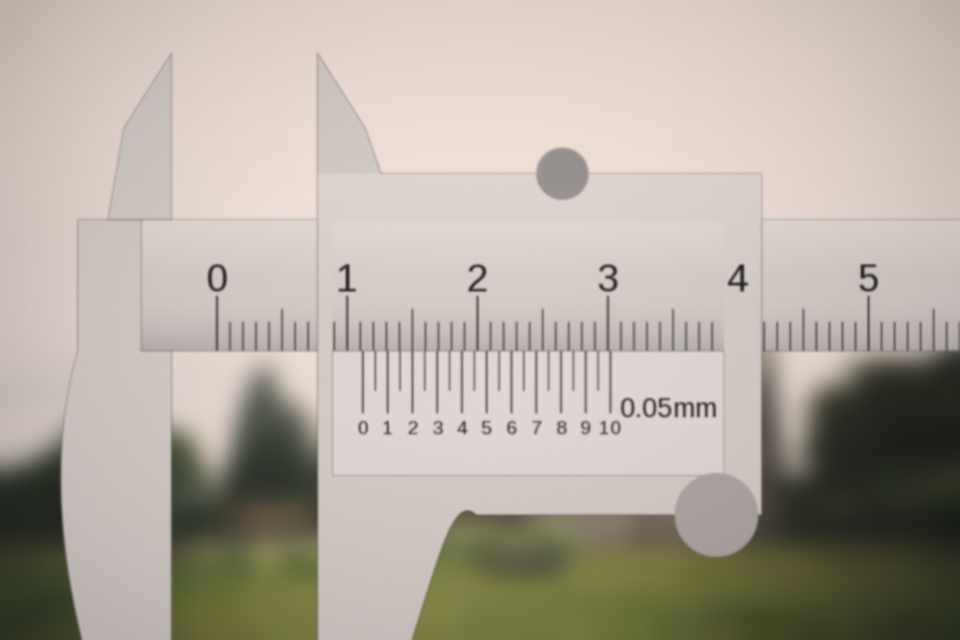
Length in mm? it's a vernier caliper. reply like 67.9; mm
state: 11.2; mm
